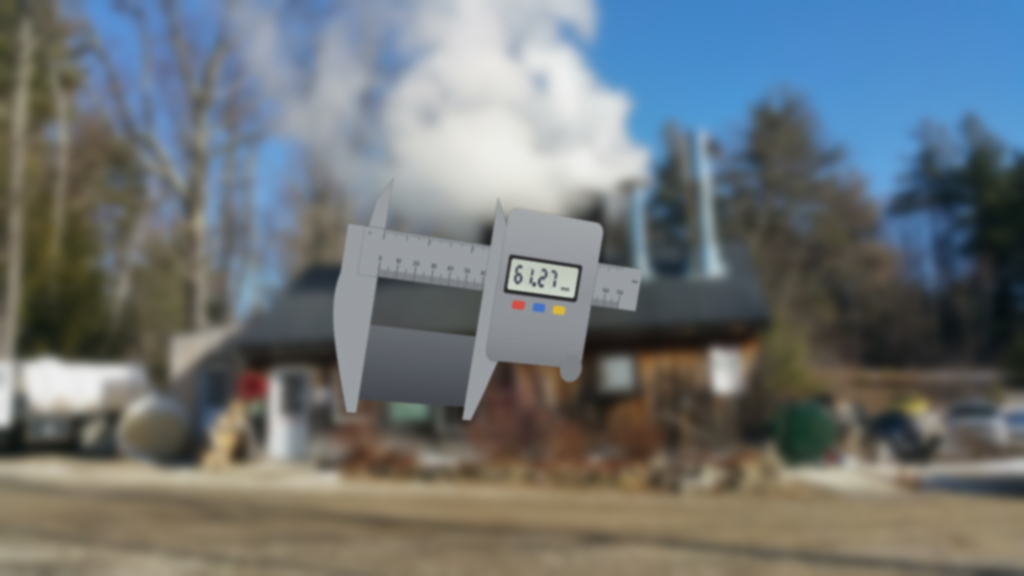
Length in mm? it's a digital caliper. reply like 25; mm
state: 61.27; mm
